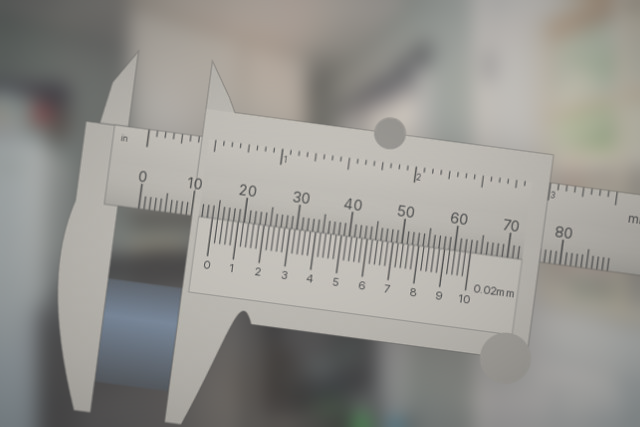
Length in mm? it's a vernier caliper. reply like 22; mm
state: 14.0; mm
